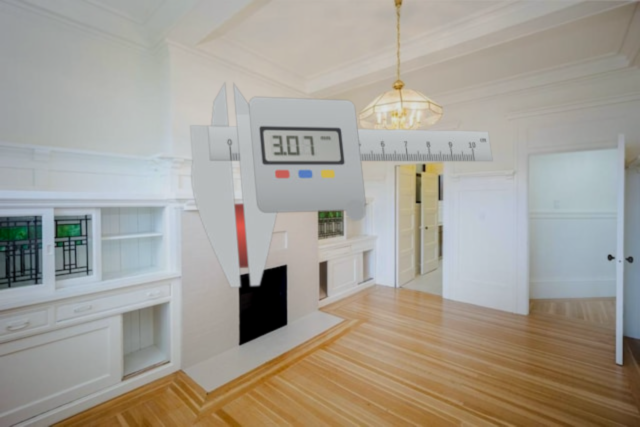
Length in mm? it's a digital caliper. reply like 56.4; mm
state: 3.07; mm
